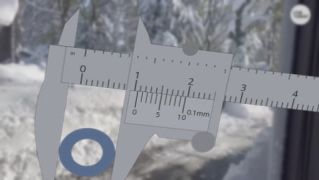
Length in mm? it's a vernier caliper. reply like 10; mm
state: 10.6; mm
